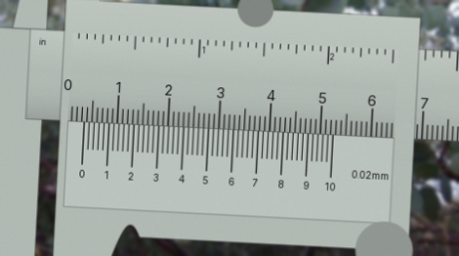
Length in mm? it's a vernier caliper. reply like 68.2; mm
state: 3.5; mm
